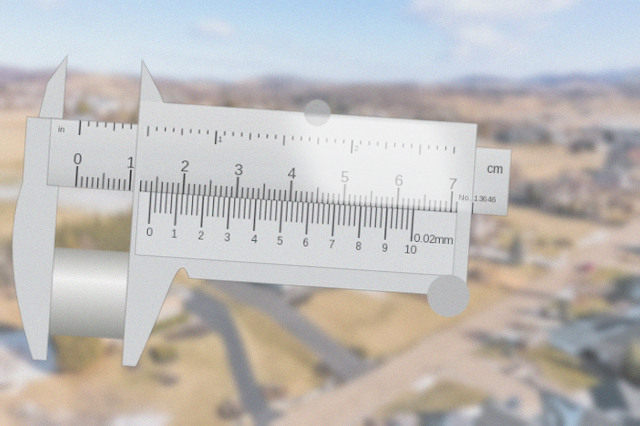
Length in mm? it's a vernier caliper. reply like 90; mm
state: 14.0; mm
